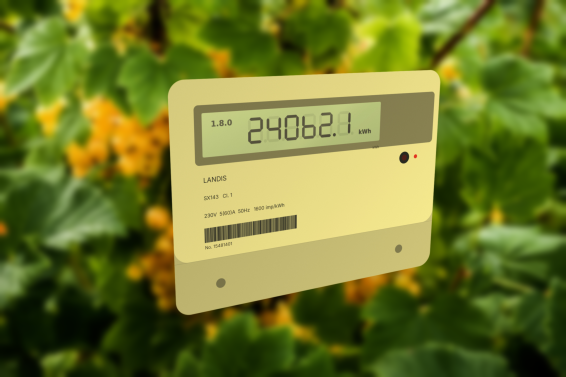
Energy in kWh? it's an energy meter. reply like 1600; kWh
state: 24062.1; kWh
